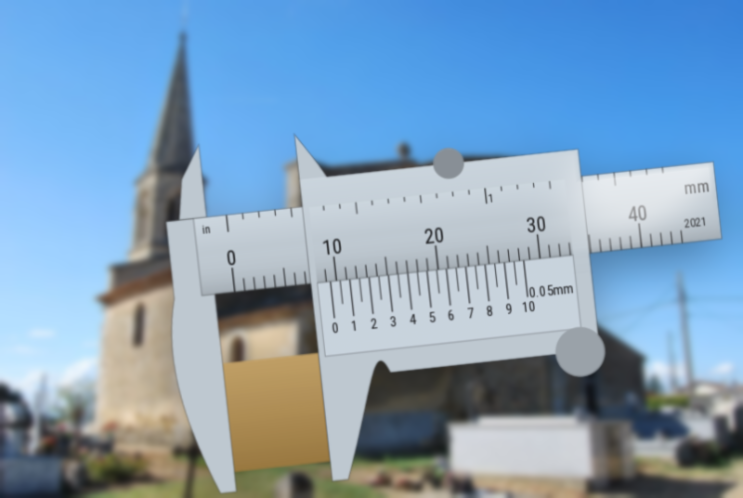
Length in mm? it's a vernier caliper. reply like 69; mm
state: 9.4; mm
